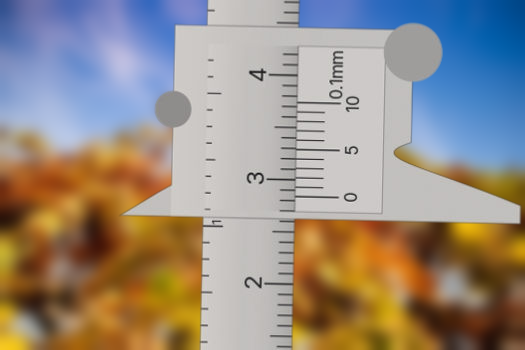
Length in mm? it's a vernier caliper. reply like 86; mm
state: 28.4; mm
